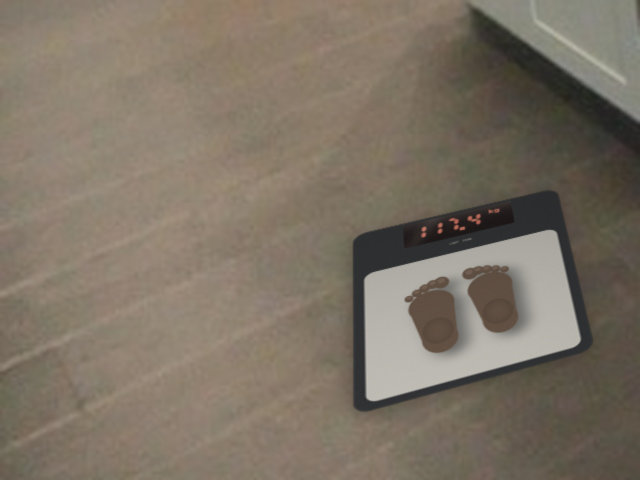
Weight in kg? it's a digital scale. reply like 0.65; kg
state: 117.4; kg
